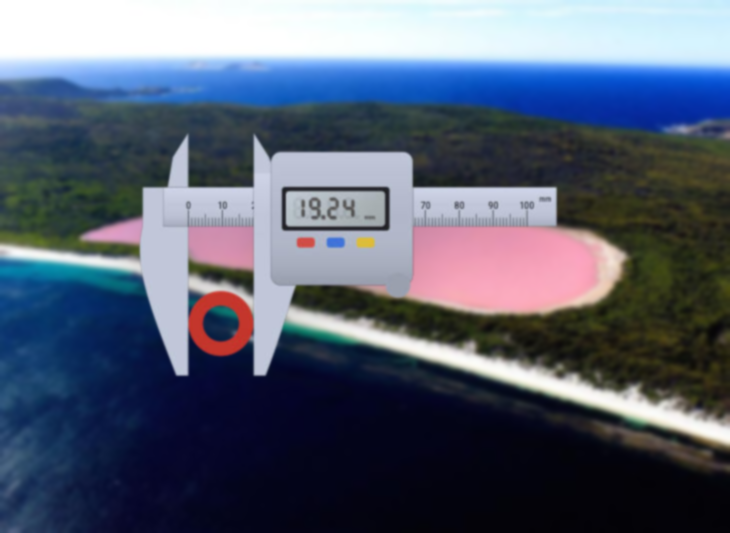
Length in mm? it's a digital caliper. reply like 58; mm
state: 19.24; mm
